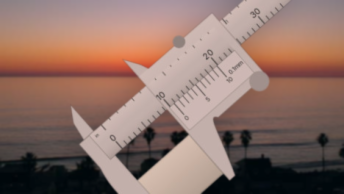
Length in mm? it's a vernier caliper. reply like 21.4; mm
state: 10.8; mm
